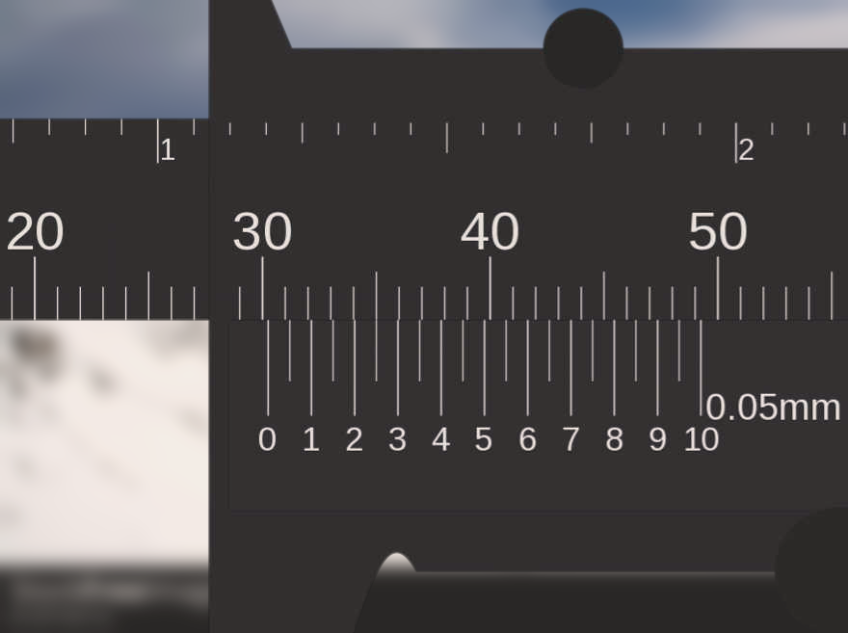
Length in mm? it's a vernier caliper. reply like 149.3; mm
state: 30.25; mm
